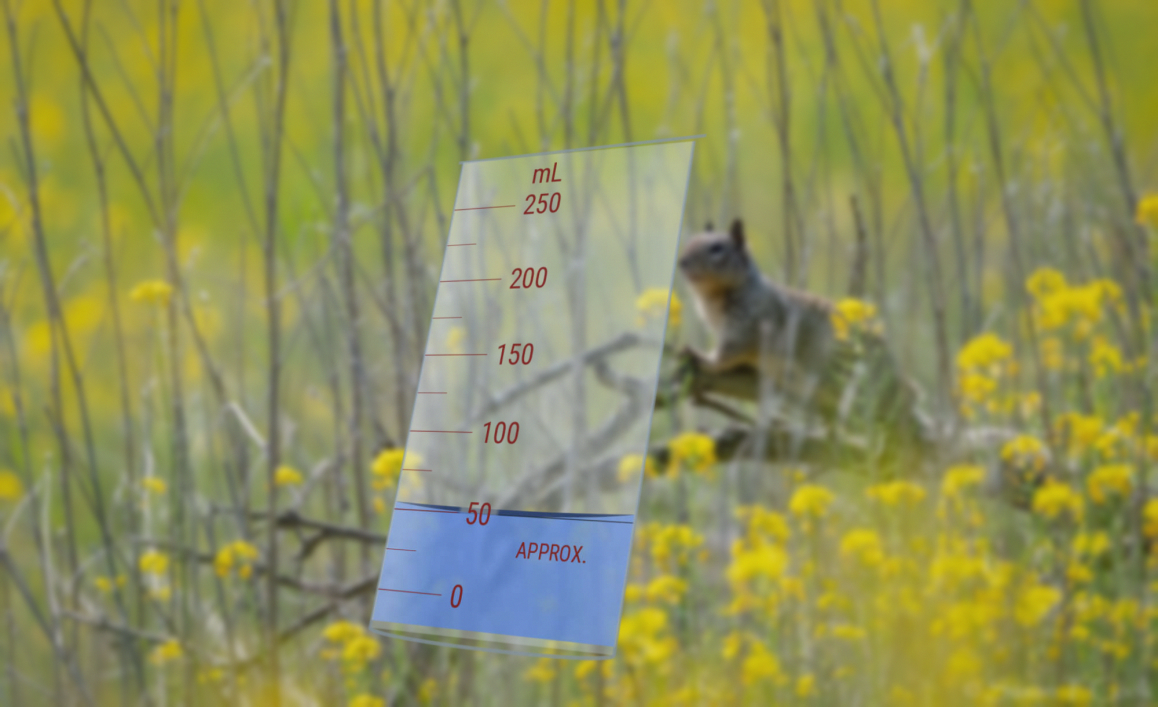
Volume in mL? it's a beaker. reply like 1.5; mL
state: 50; mL
